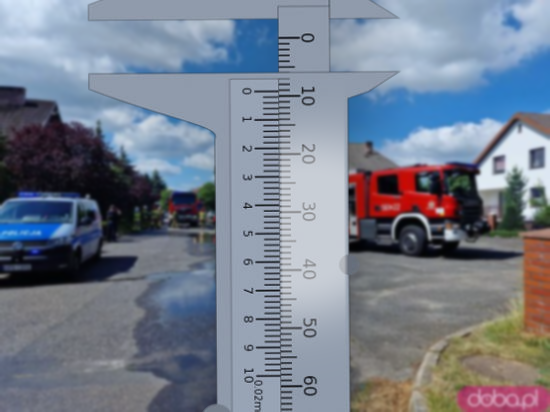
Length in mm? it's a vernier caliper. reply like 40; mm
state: 9.2; mm
